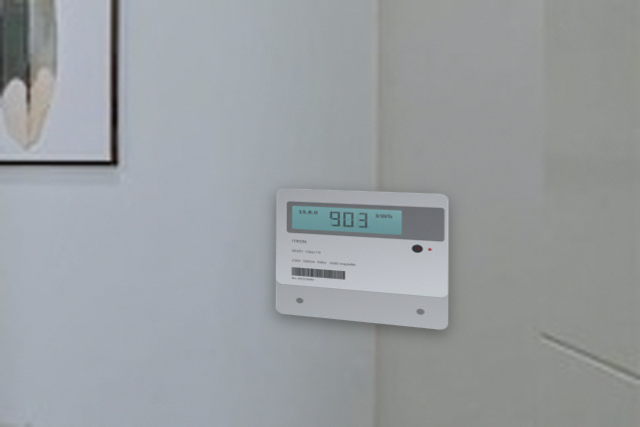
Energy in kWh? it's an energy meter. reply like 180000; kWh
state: 903; kWh
